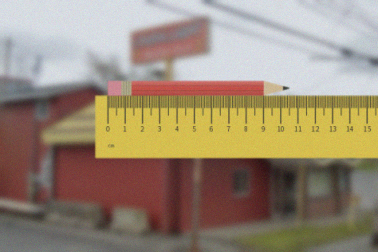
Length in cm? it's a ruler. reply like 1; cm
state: 10.5; cm
